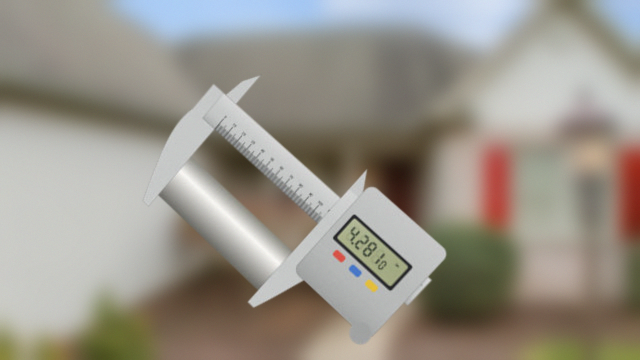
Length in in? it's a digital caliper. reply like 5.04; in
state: 4.2810; in
